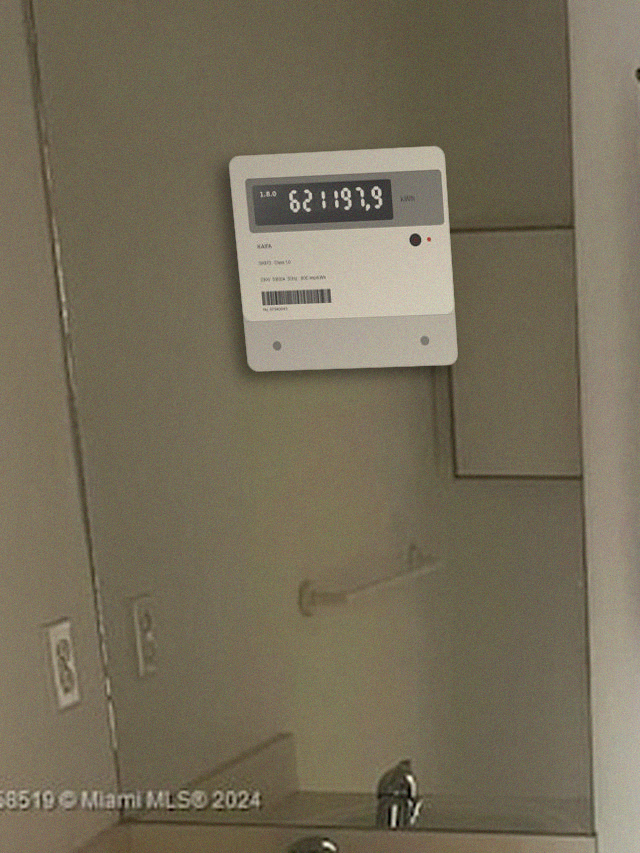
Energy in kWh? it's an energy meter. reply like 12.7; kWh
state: 621197.9; kWh
